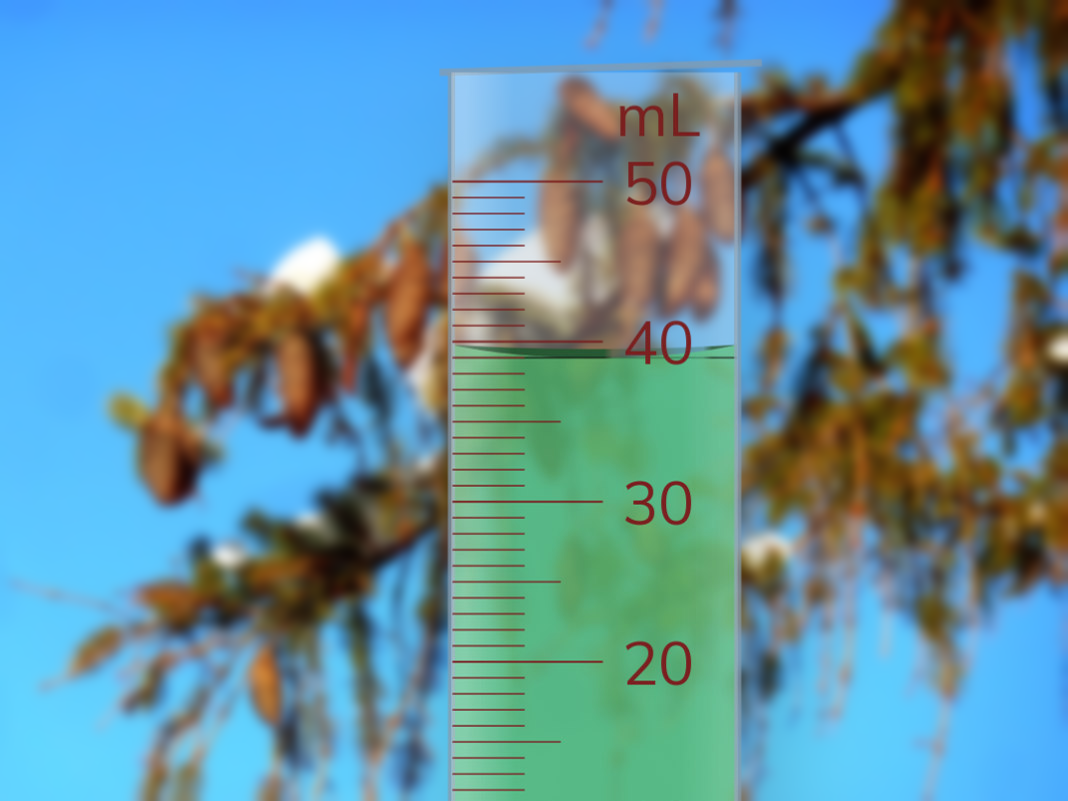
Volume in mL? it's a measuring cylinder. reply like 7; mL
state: 39; mL
